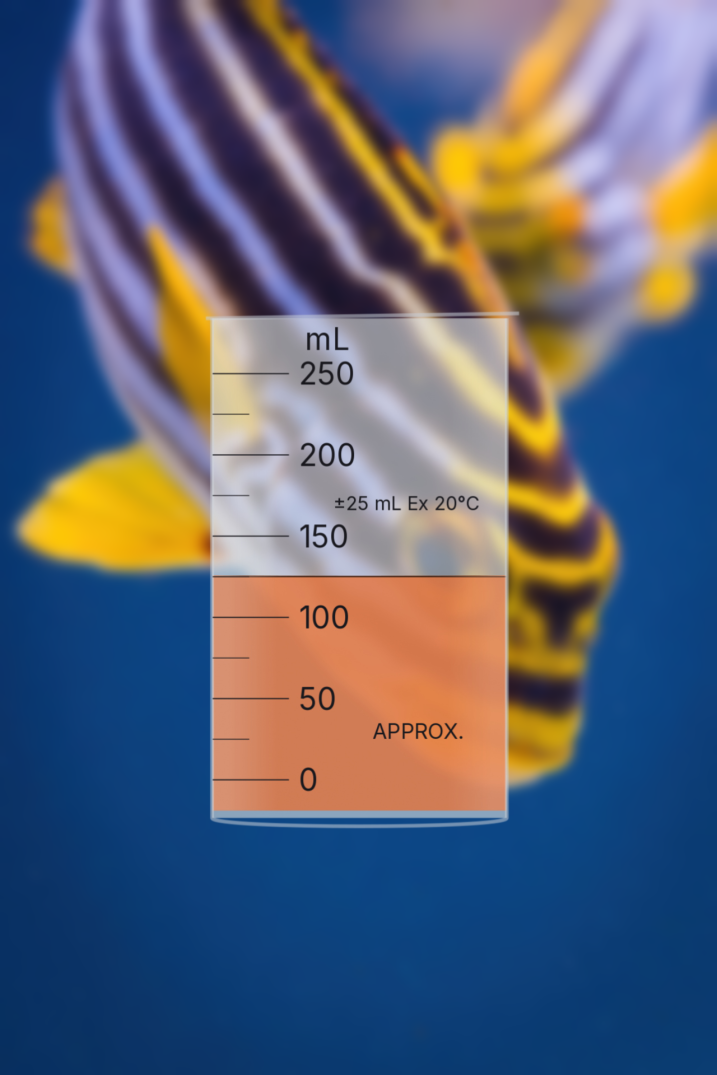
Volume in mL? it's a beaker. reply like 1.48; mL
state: 125; mL
